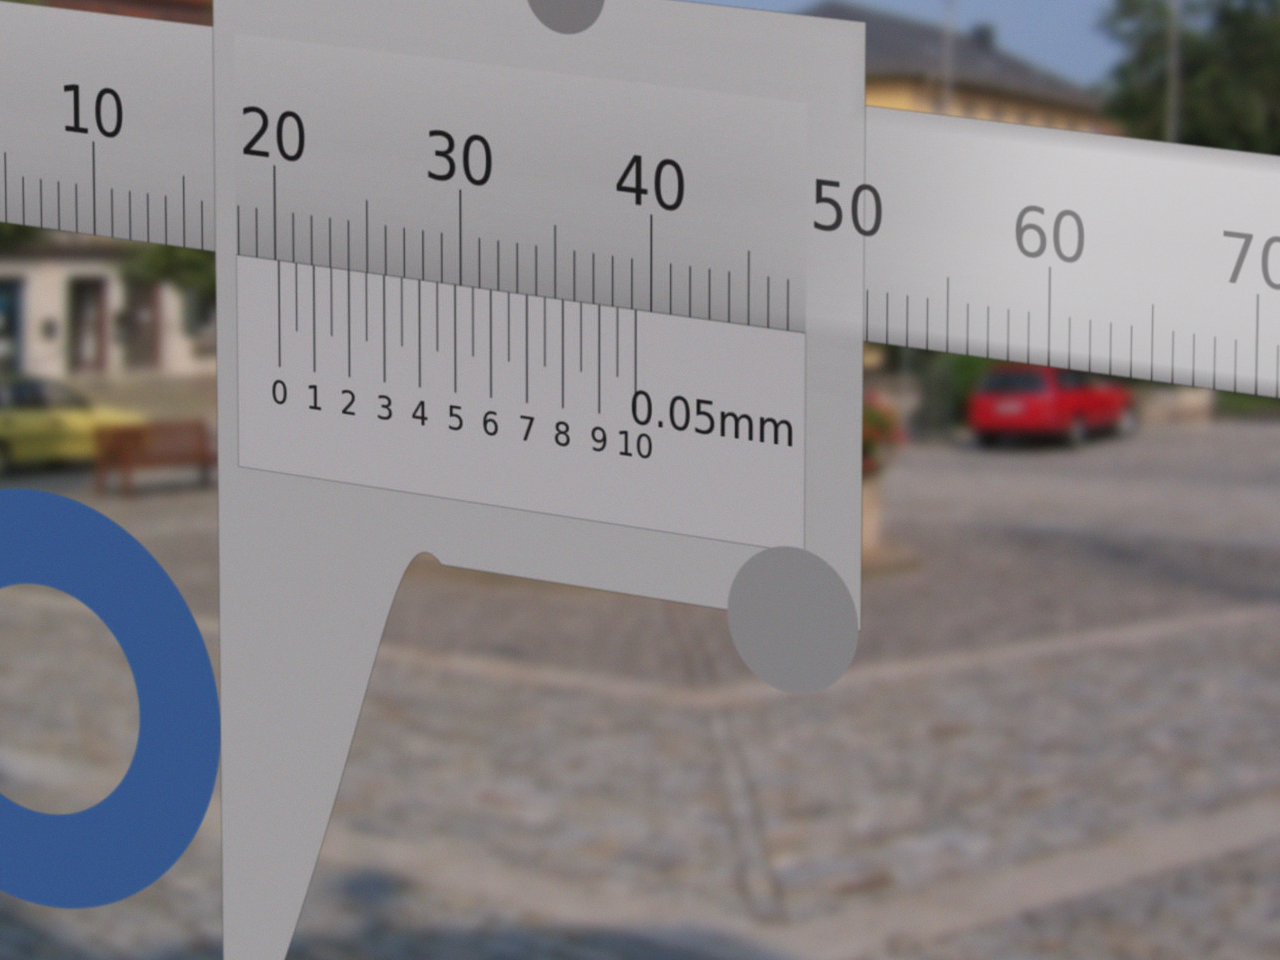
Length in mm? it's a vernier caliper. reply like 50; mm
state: 20.2; mm
